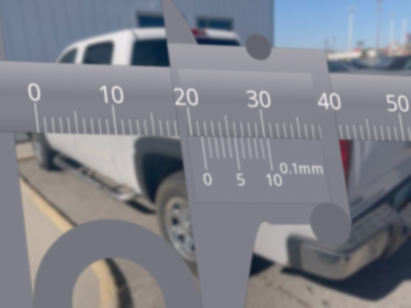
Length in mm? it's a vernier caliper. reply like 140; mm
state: 21.4; mm
